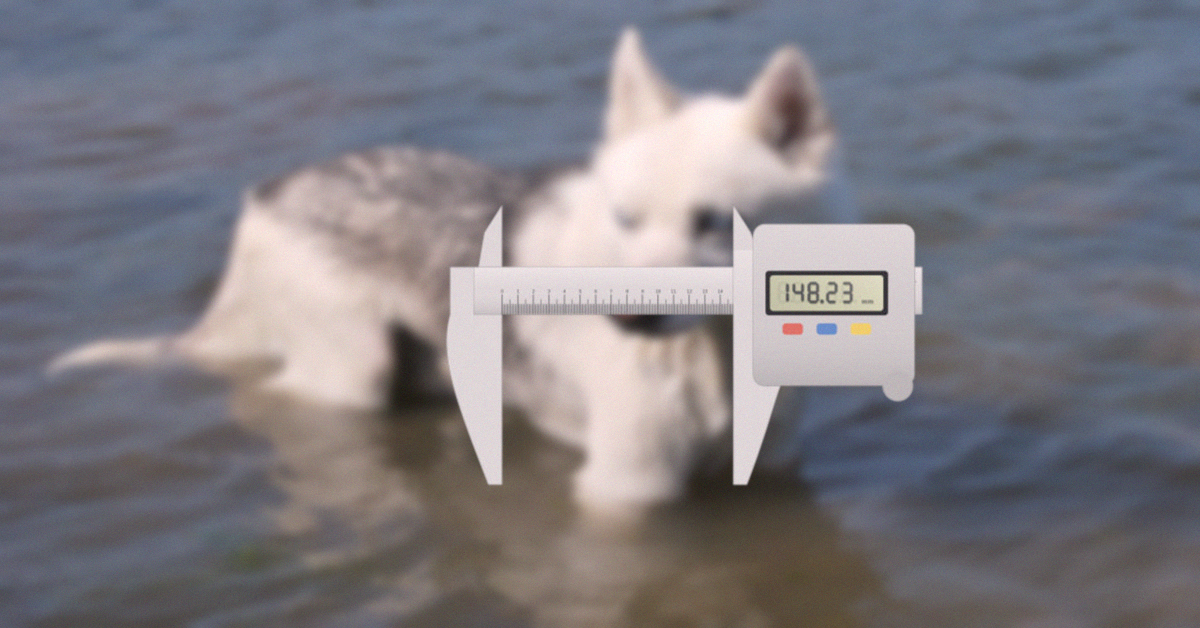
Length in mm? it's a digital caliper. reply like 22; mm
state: 148.23; mm
